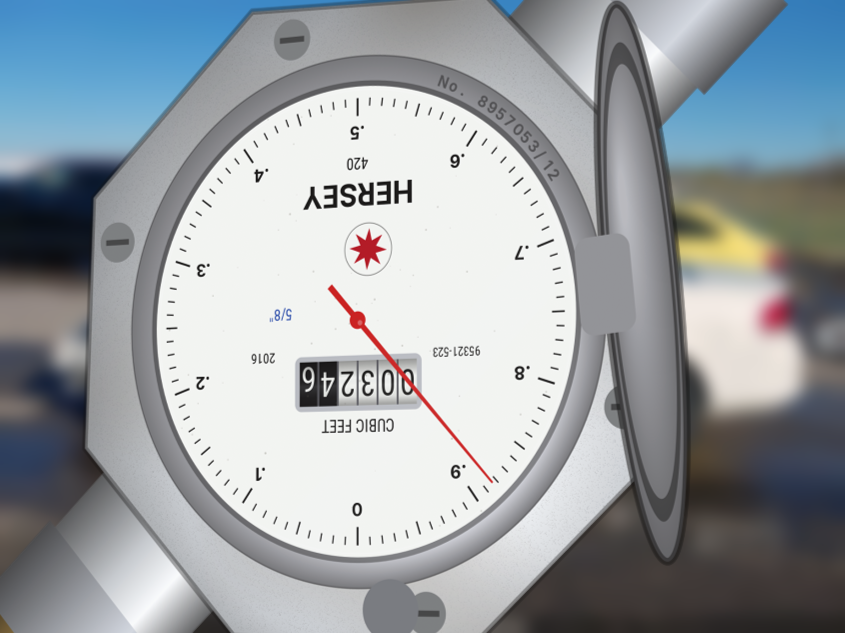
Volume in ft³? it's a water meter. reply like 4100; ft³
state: 3245.88; ft³
